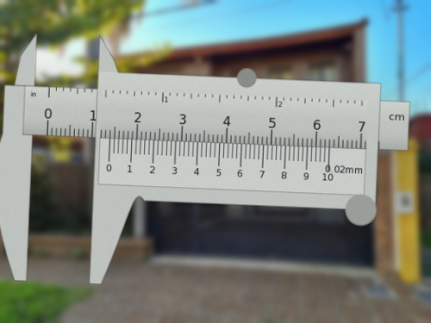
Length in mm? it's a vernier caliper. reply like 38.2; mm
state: 14.0; mm
